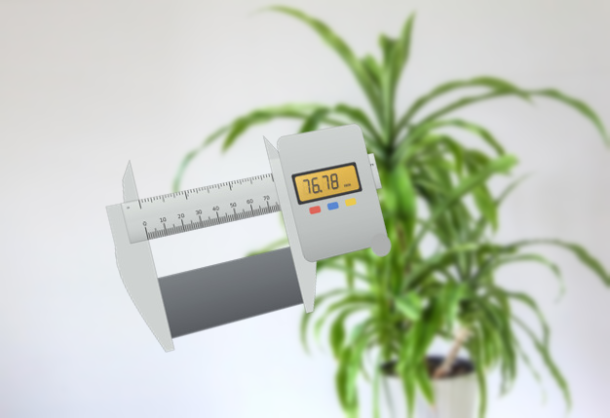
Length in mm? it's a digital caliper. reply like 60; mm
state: 76.78; mm
